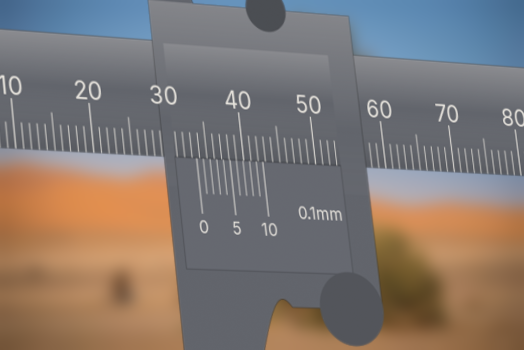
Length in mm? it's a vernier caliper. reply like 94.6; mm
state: 33.6; mm
